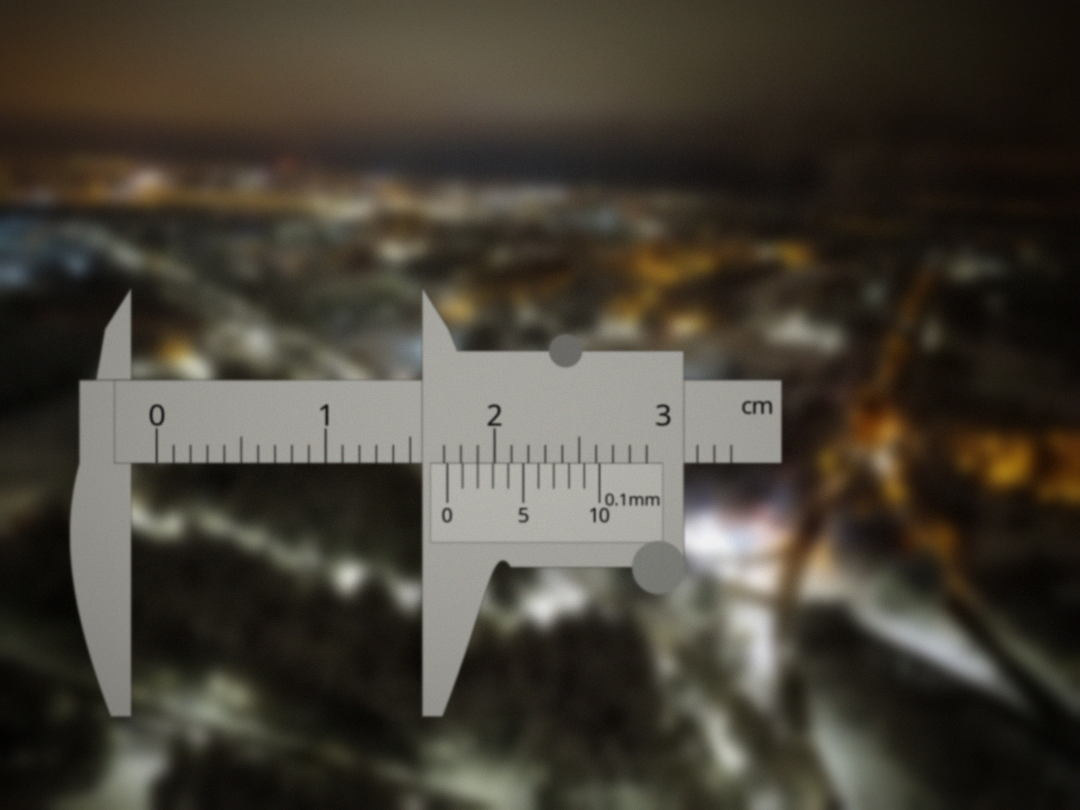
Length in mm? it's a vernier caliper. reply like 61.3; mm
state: 17.2; mm
